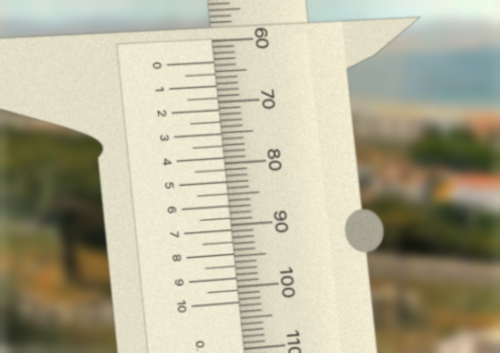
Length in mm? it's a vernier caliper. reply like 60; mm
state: 63.5; mm
